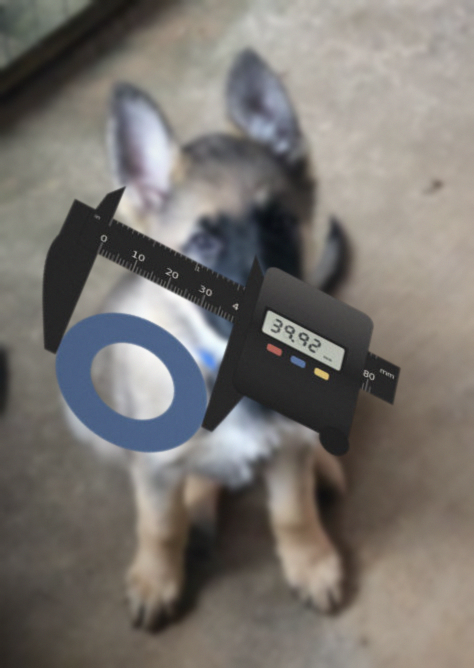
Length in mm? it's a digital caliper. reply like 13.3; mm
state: 39.92; mm
